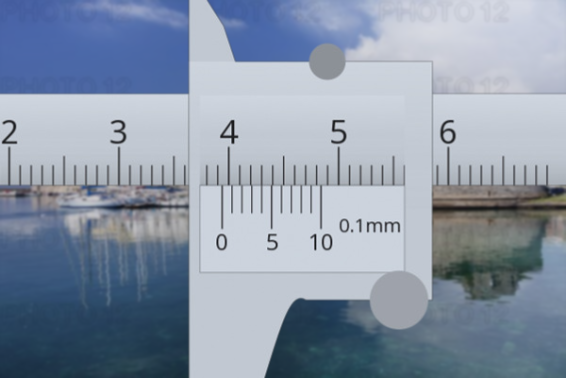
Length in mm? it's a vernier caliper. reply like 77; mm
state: 39.4; mm
